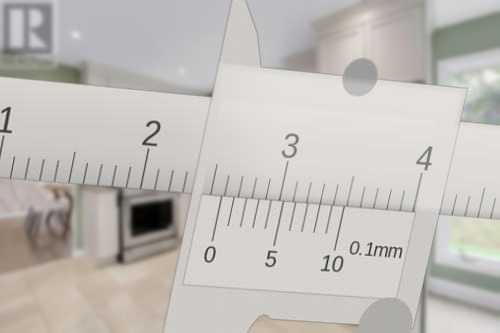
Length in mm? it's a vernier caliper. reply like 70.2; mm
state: 25.8; mm
